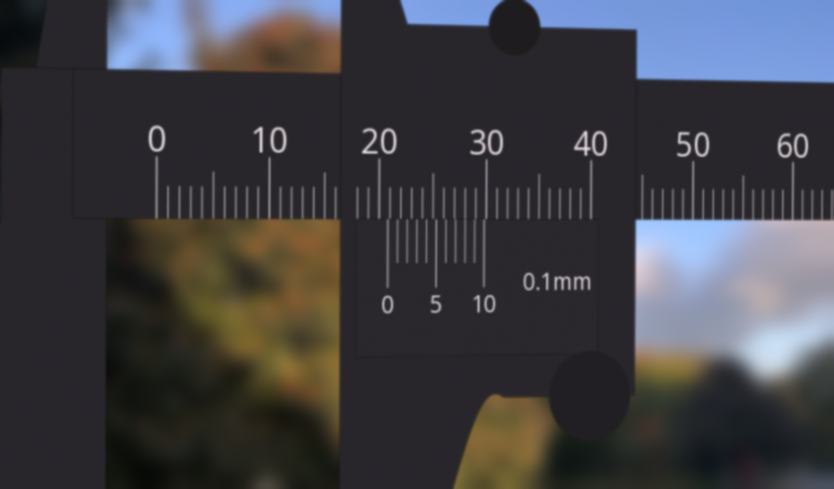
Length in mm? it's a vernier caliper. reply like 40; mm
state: 20.8; mm
